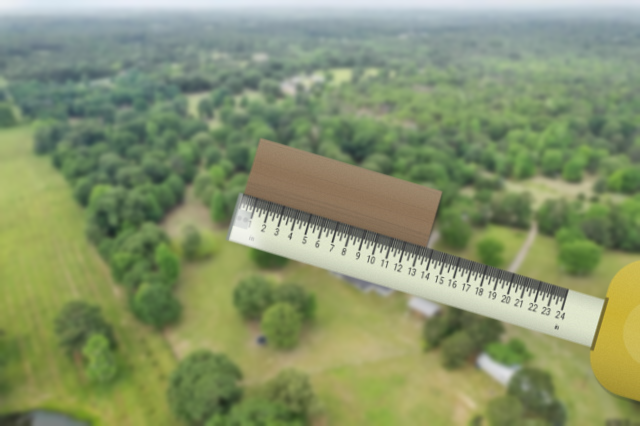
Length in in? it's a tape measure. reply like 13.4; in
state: 13.5; in
